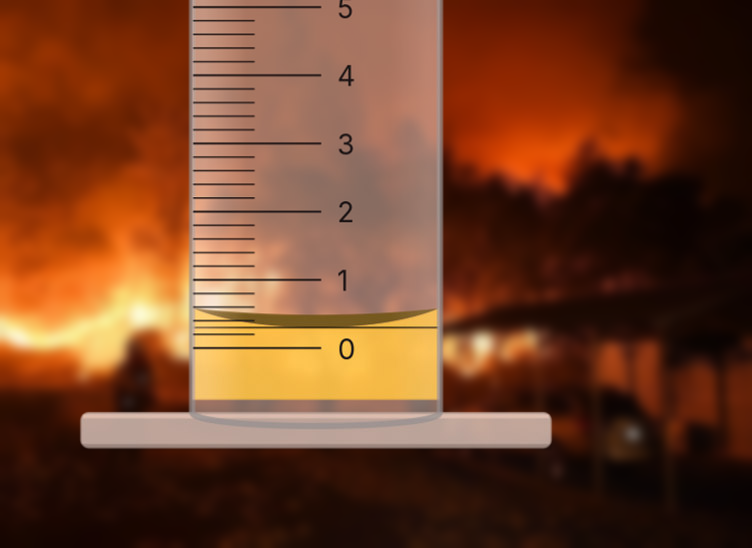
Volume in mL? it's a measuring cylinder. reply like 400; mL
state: 0.3; mL
